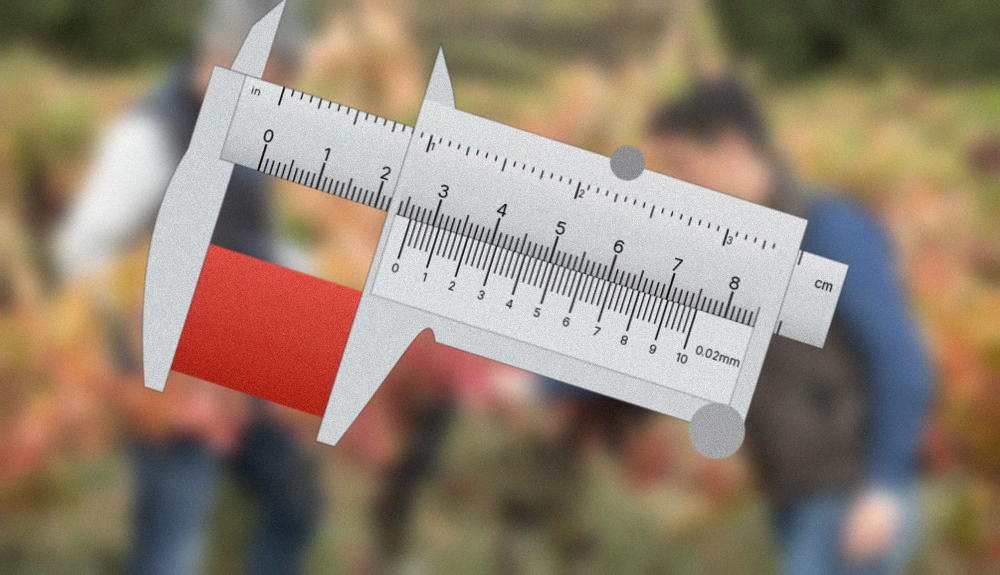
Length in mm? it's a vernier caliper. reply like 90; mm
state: 26.2; mm
